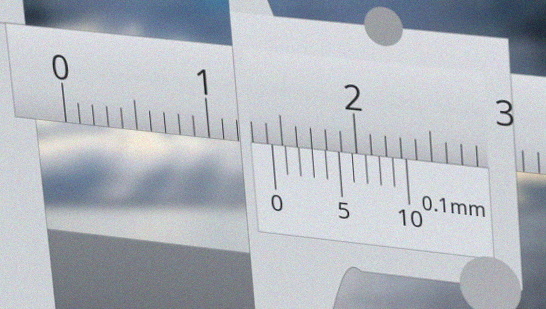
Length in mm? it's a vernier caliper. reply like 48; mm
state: 14.3; mm
